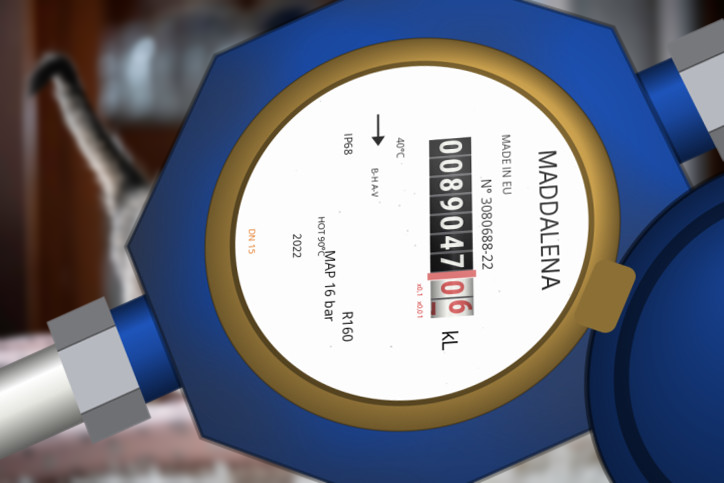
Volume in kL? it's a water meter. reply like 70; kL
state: 89047.06; kL
